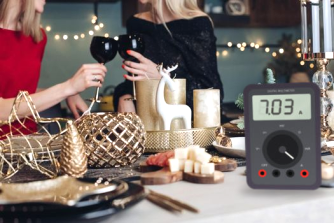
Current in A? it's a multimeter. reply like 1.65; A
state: 7.03; A
